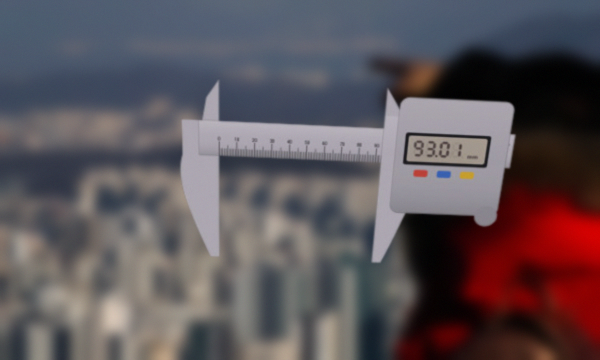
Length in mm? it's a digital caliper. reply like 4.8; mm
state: 93.01; mm
